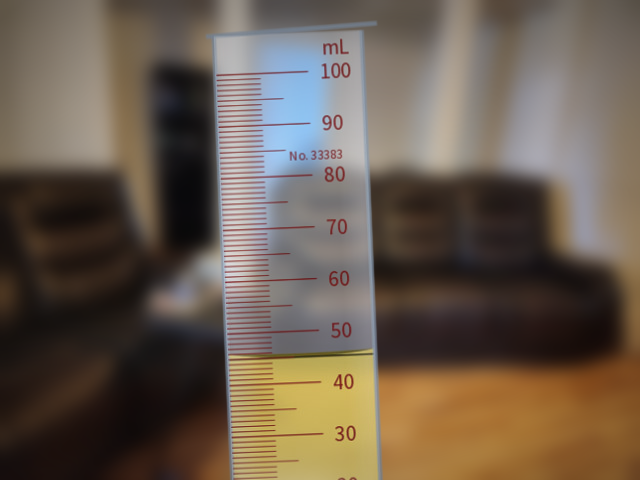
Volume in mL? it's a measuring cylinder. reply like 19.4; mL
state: 45; mL
